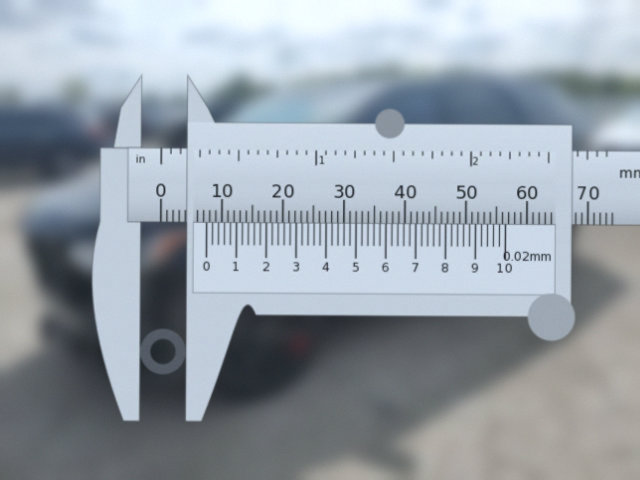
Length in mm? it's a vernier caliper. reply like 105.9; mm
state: 7.5; mm
